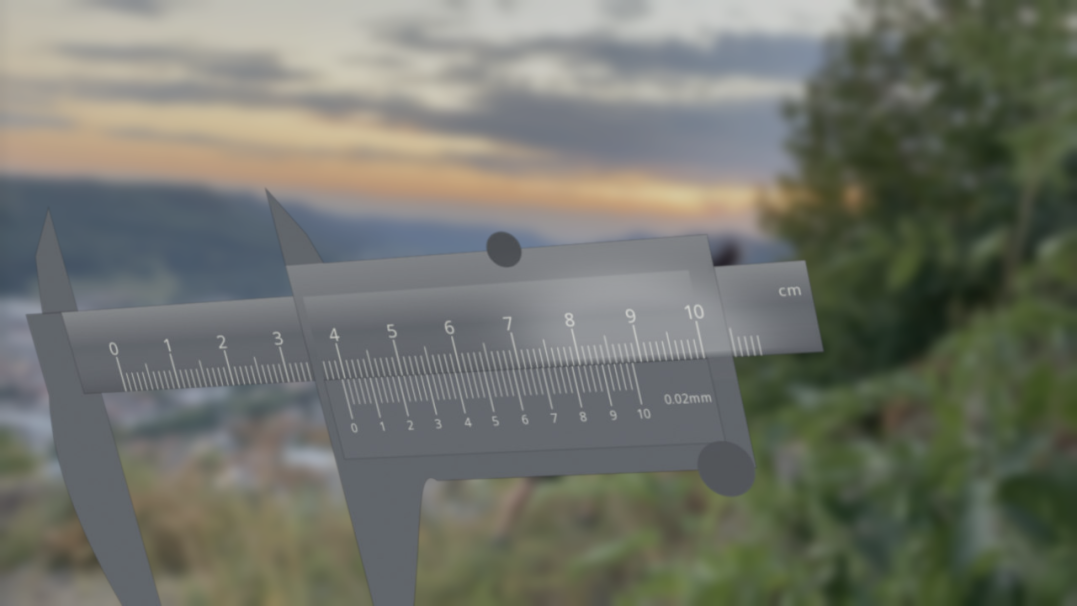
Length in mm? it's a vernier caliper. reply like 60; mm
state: 39.5; mm
